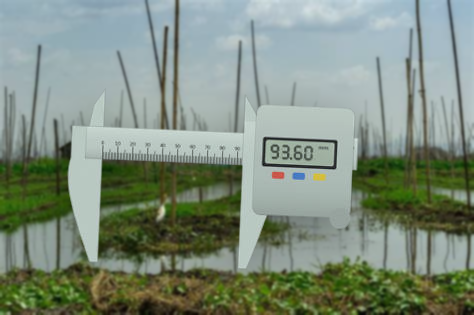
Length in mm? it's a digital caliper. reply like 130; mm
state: 93.60; mm
